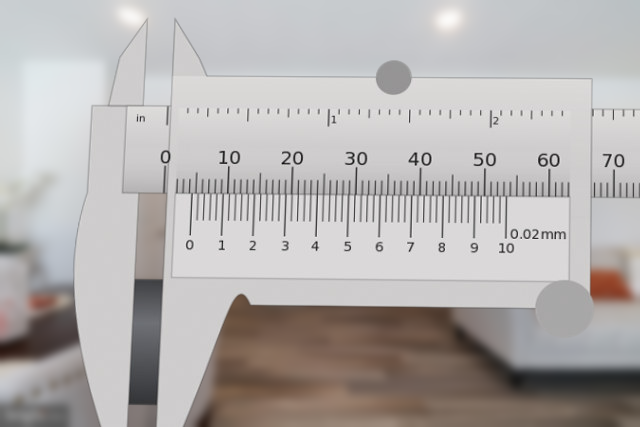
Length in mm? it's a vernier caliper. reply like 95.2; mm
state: 4.4; mm
